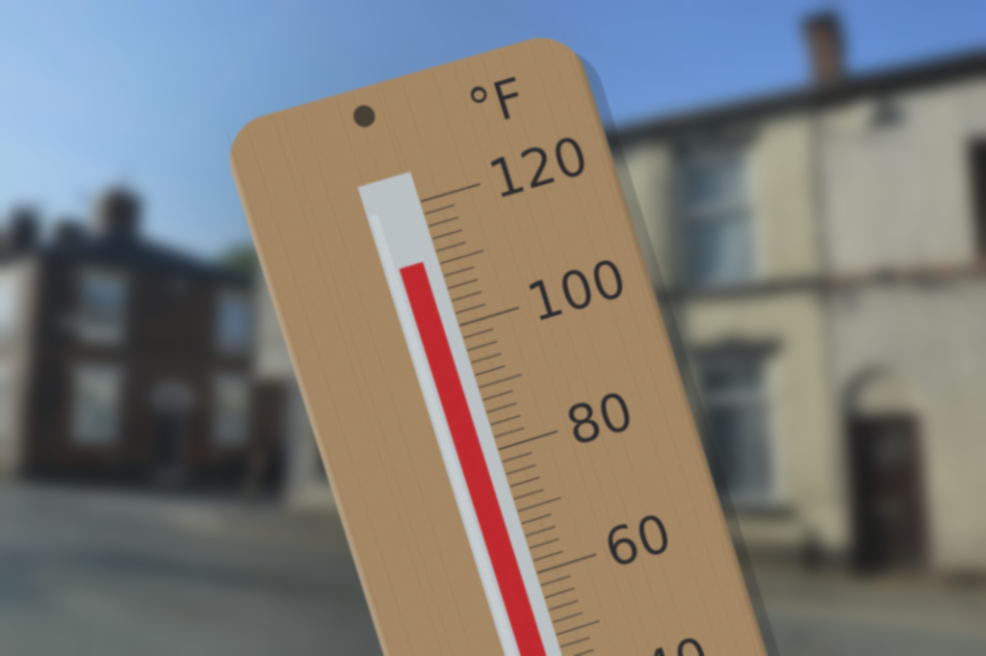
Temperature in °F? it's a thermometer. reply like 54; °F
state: 111; °F
